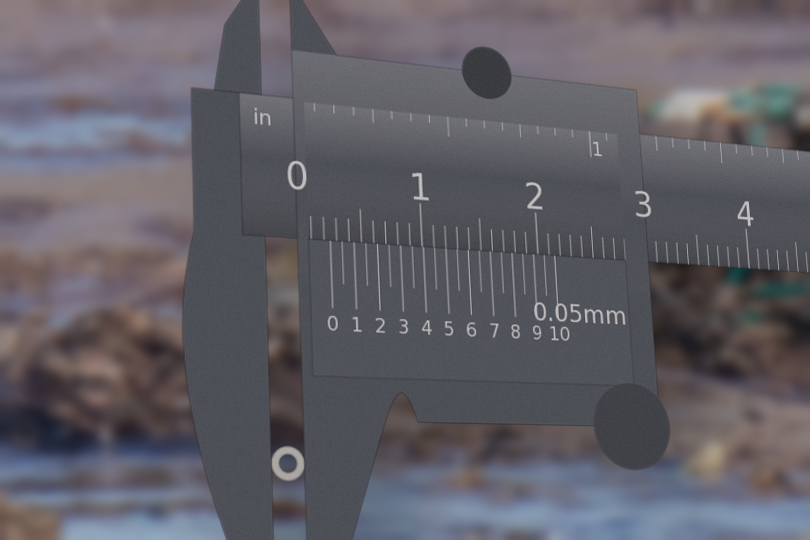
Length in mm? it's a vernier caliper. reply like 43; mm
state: 2.5; mm
